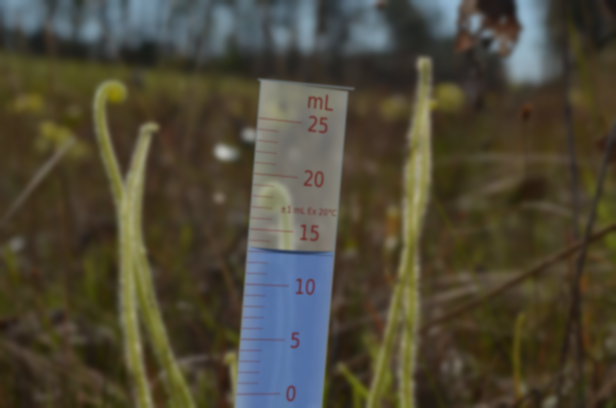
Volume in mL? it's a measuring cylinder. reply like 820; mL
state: 13; mL
